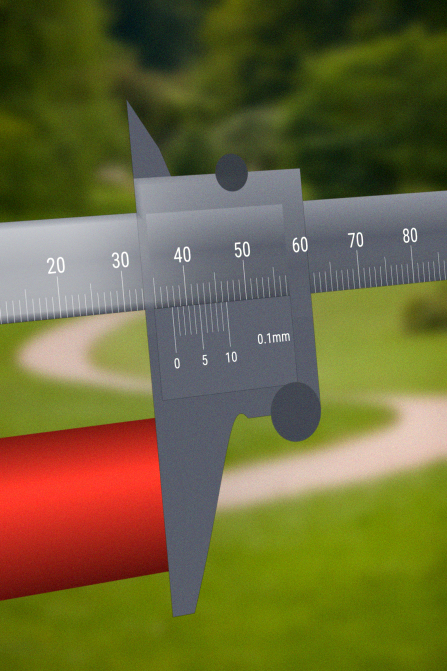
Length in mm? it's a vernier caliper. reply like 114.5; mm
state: 37.6; mm
